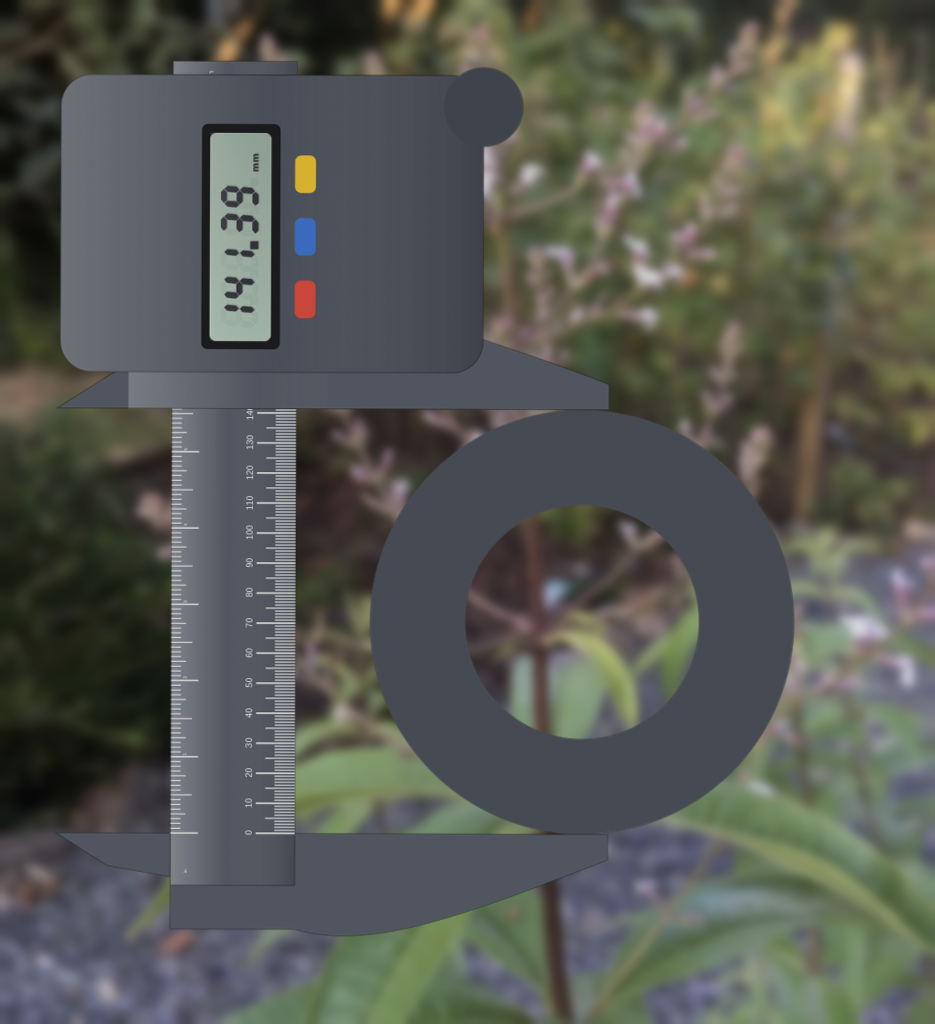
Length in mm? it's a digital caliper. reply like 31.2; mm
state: 141.39; mm
